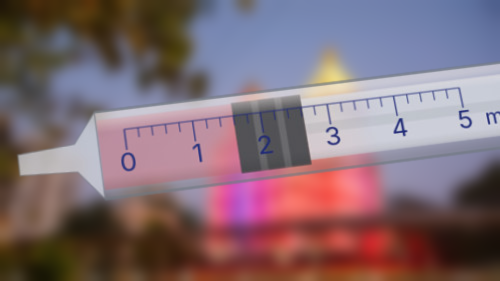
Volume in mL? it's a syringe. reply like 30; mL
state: 1.6; mL
